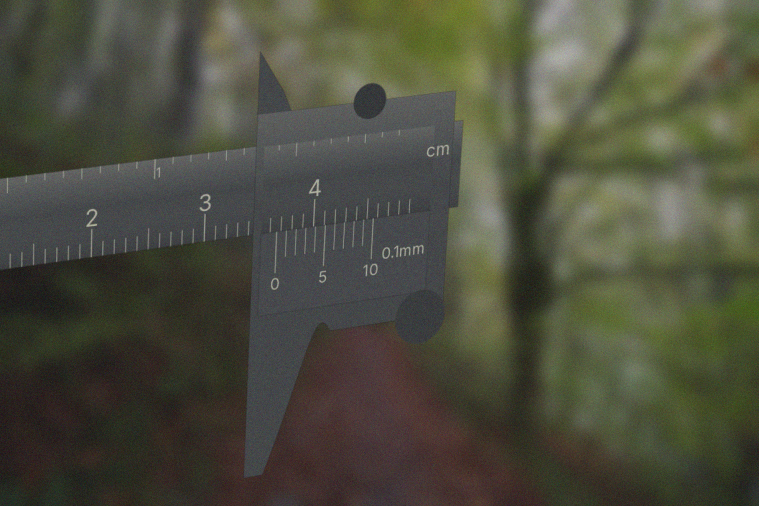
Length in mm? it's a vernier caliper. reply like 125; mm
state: 36.6; mm
